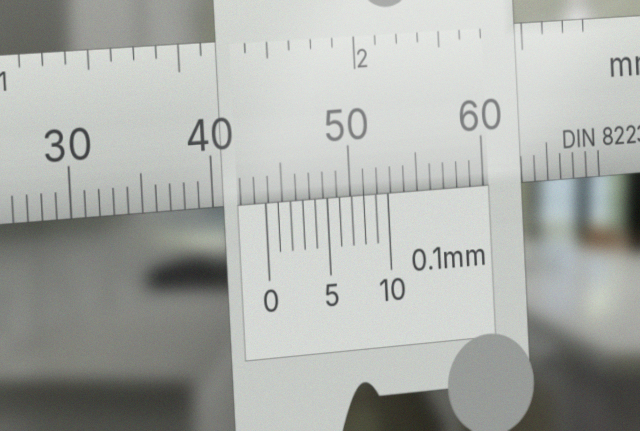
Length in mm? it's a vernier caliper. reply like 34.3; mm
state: 43.8; mm
